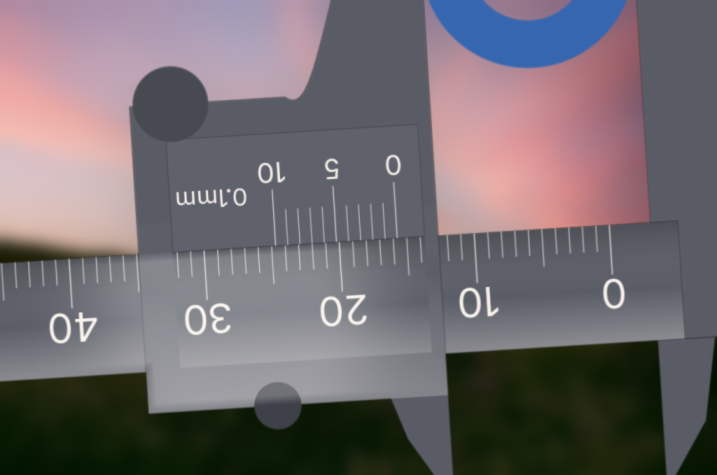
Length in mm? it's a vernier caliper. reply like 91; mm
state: 15.7; mm
